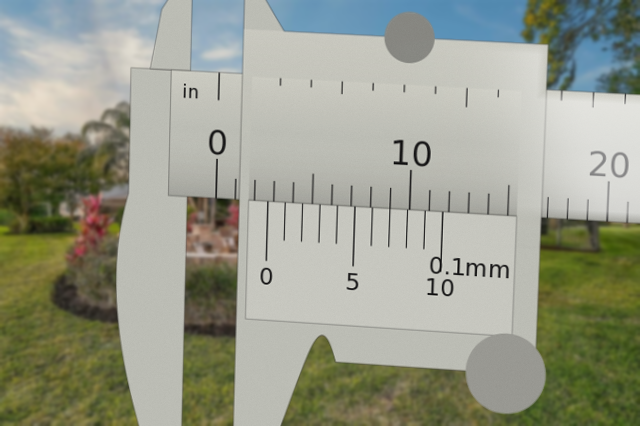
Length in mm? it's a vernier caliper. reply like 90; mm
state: 2.7; mm
